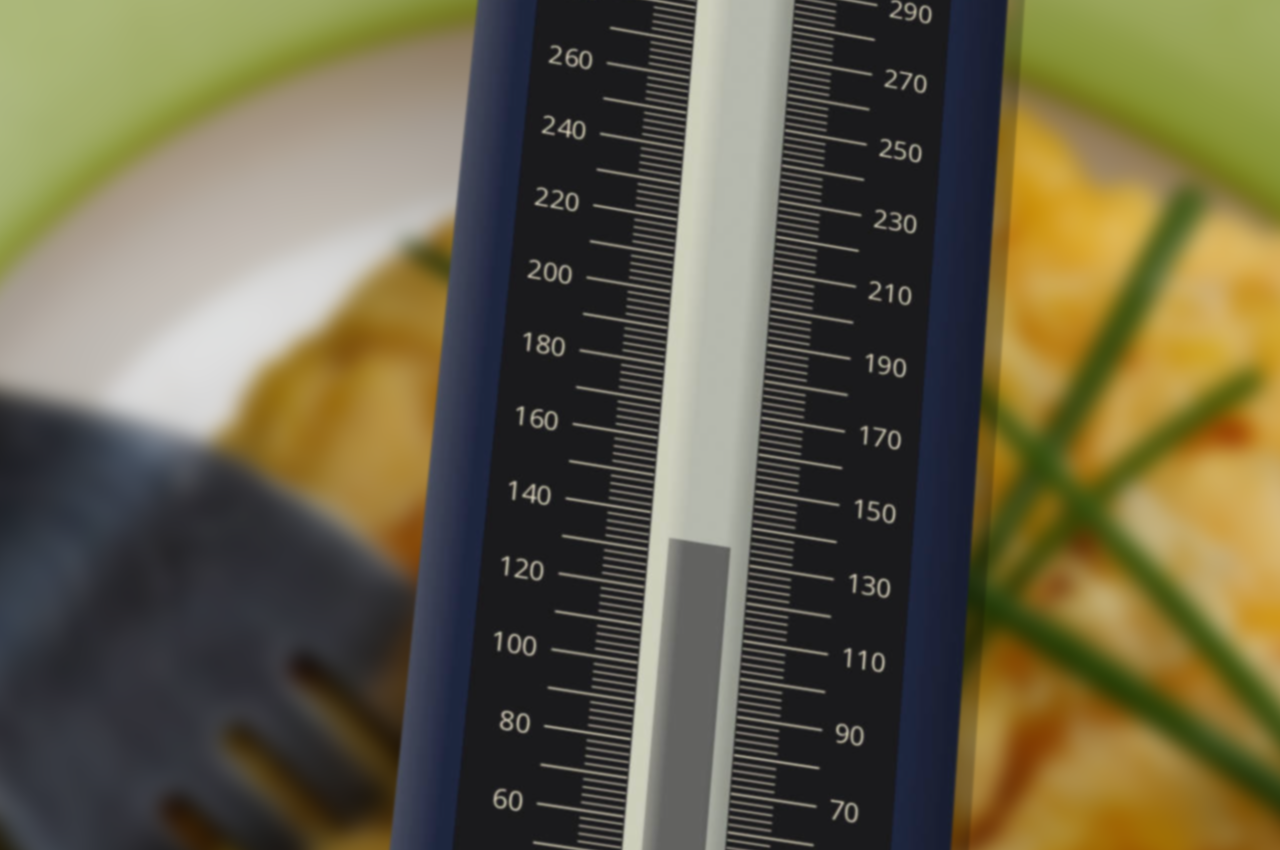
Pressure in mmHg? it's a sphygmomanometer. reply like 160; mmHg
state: 134; mmHg
